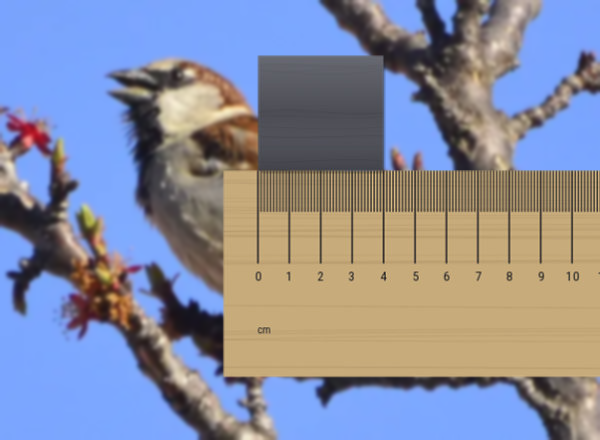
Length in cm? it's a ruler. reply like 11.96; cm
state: 4; cm
